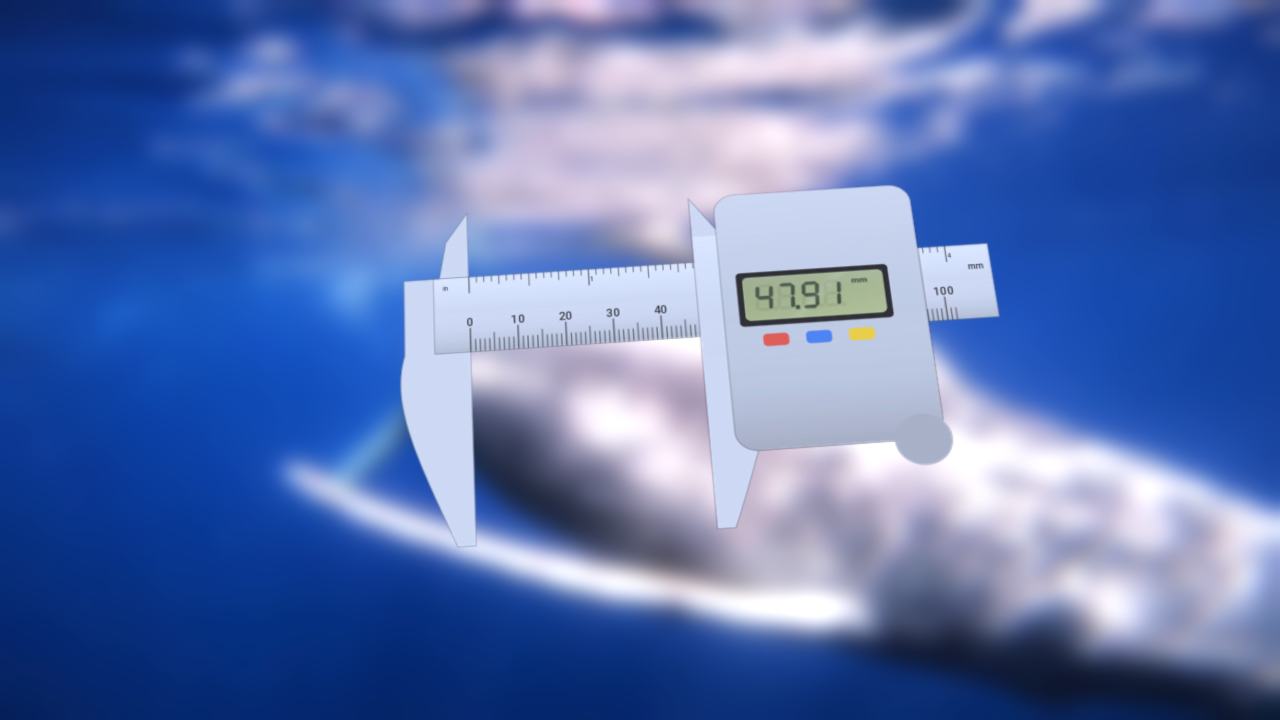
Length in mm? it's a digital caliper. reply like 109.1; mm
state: 47.91; mm
